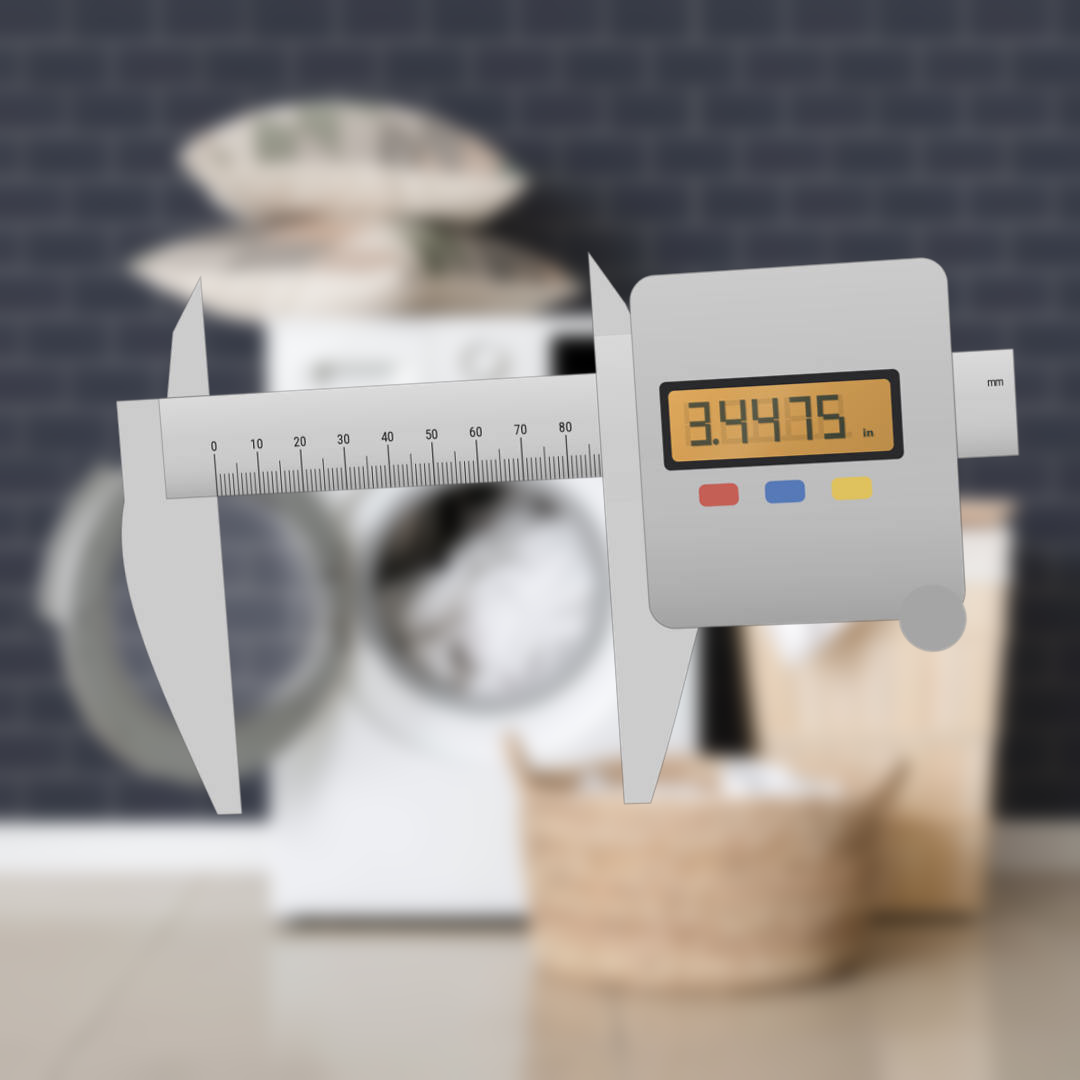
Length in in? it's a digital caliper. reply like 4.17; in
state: 3.4475; in
